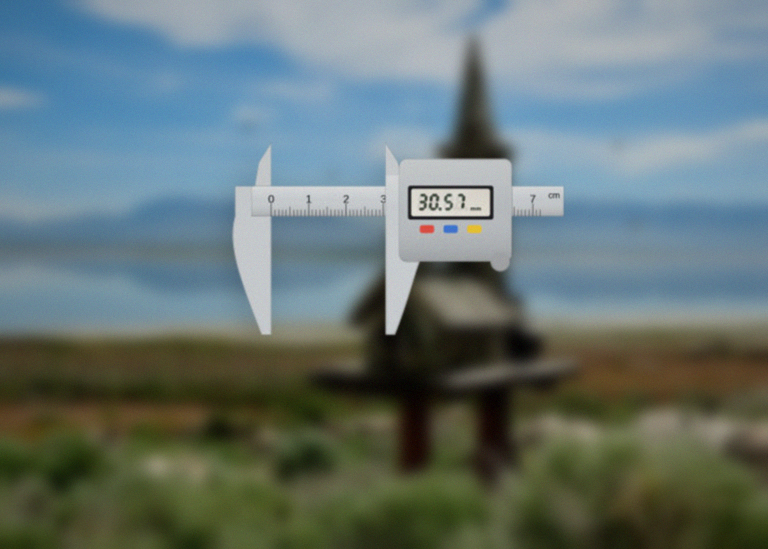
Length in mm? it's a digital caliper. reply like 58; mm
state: 30.57; mm
